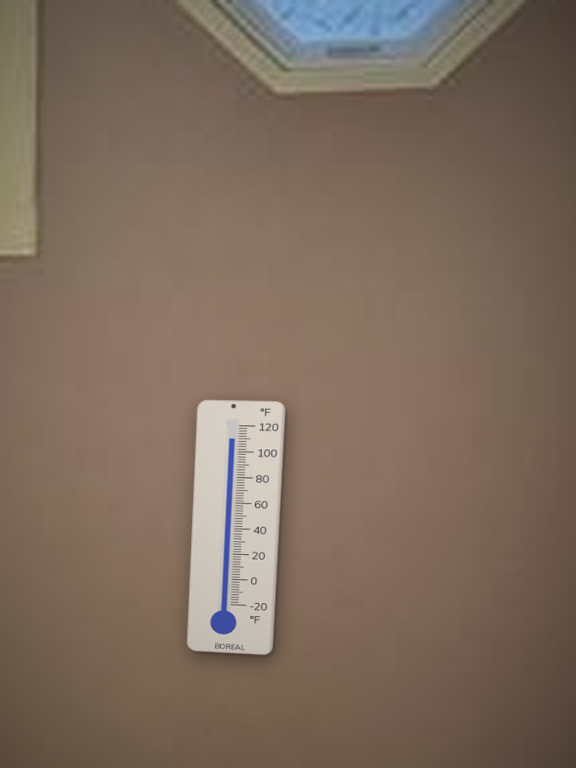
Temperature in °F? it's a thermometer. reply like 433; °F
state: 110; °F
